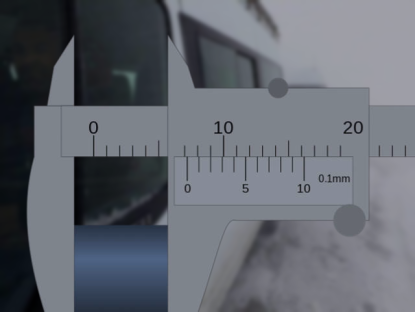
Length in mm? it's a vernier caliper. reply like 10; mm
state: 7.2; mm
